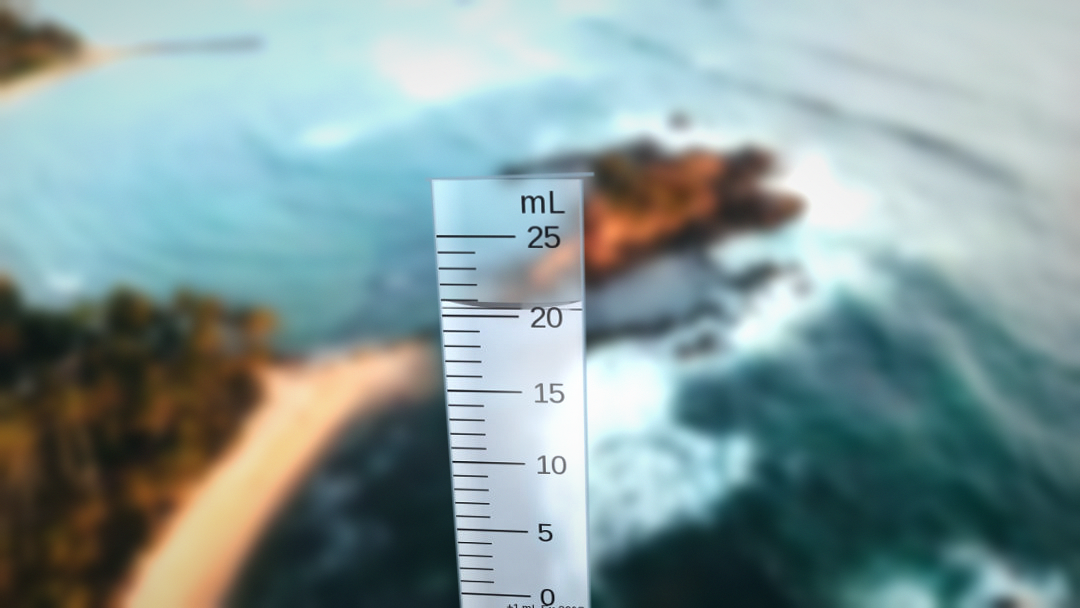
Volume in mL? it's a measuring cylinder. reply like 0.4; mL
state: 20.5; mL
